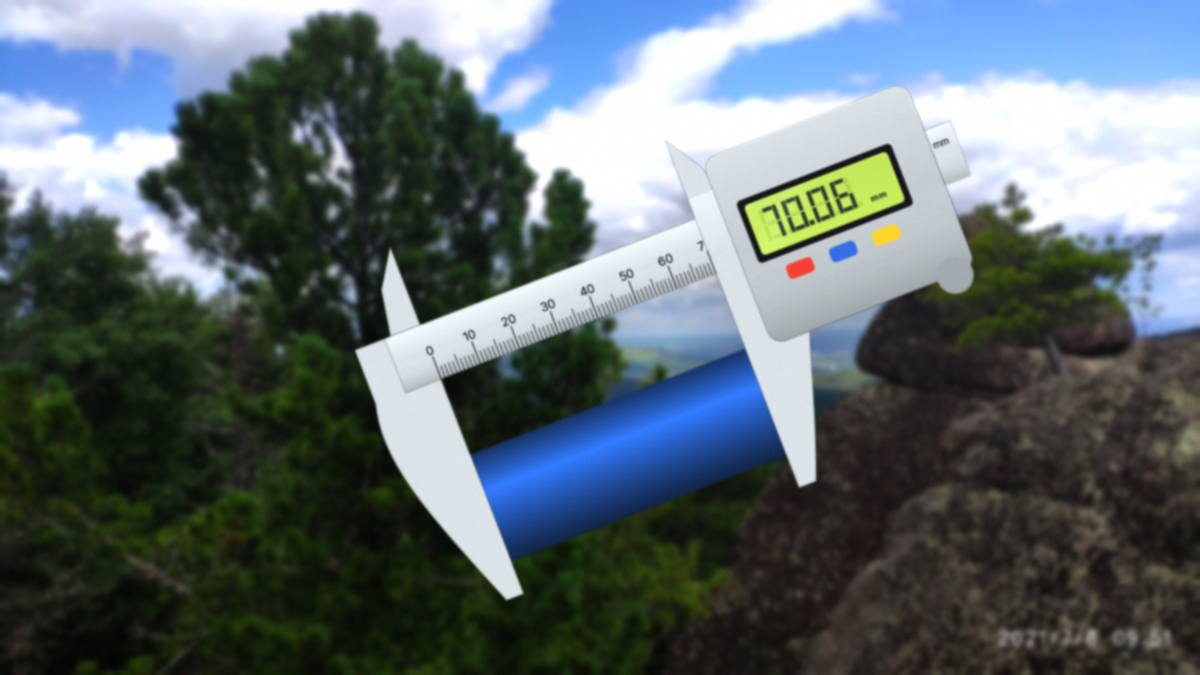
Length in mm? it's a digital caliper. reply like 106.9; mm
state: 70.06; mm
